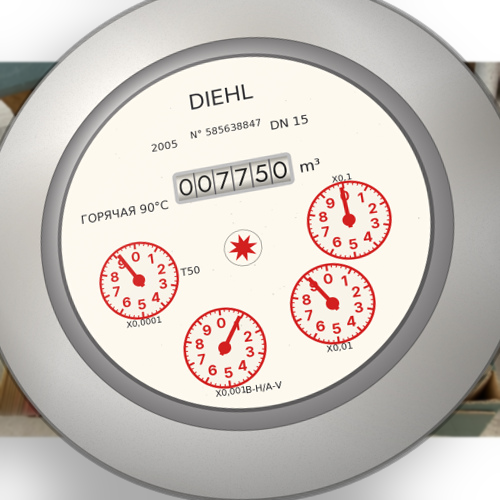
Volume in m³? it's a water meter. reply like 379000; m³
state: 7749.9909; m³
